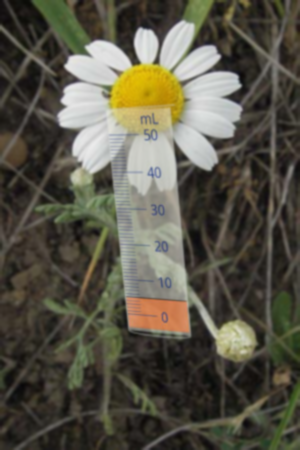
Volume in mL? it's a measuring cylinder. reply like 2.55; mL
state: 5; mL
